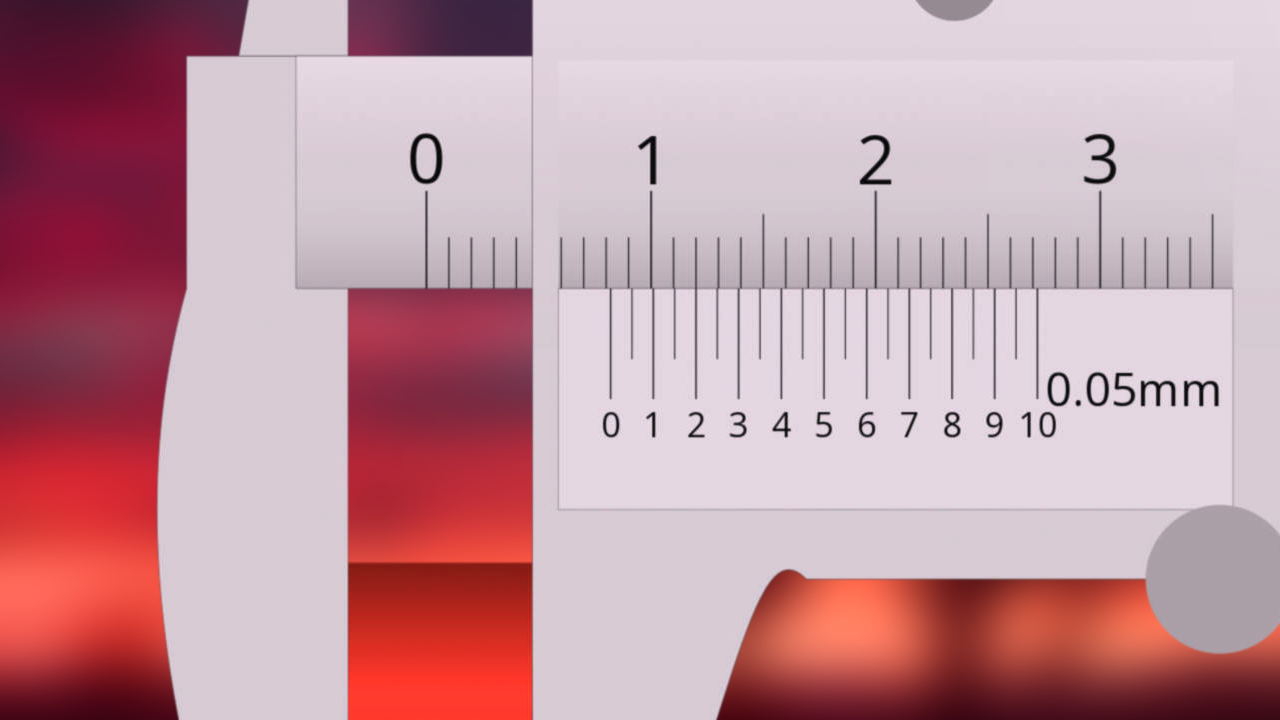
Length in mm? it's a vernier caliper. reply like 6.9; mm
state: 8.2; mm
